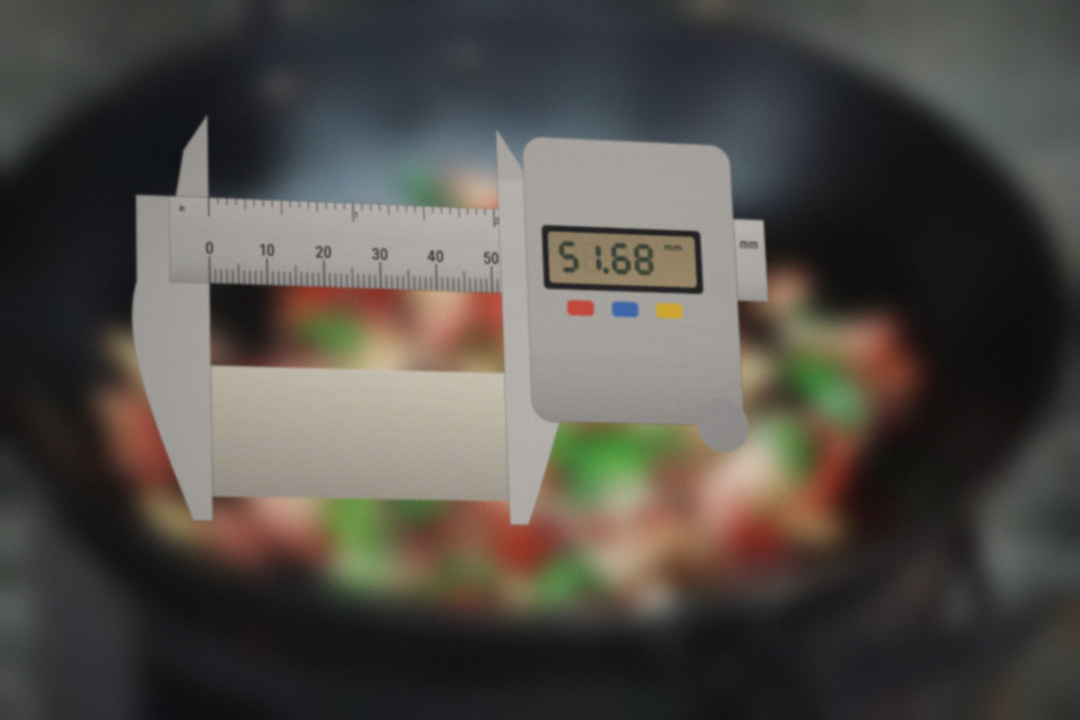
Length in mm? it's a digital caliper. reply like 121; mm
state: 51.68; mm
